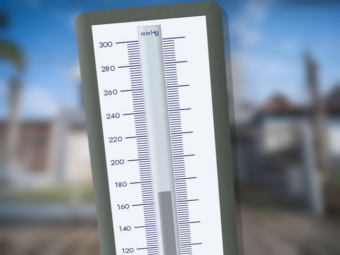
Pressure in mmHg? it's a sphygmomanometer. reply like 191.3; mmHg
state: 170; mmHg
